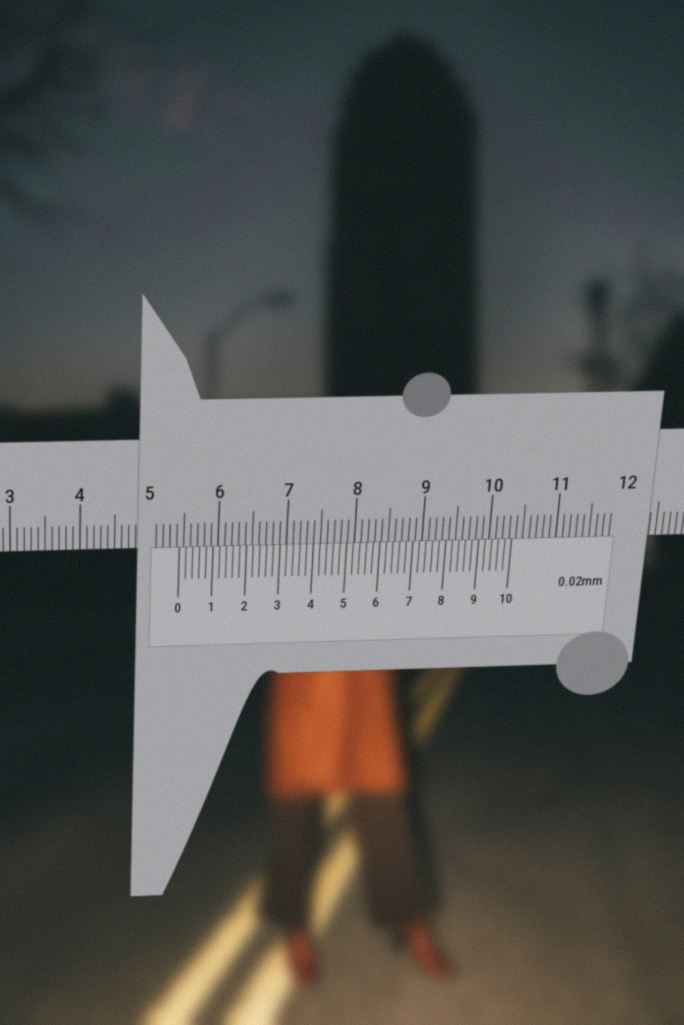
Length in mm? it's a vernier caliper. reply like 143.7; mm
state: 54.4; mm
